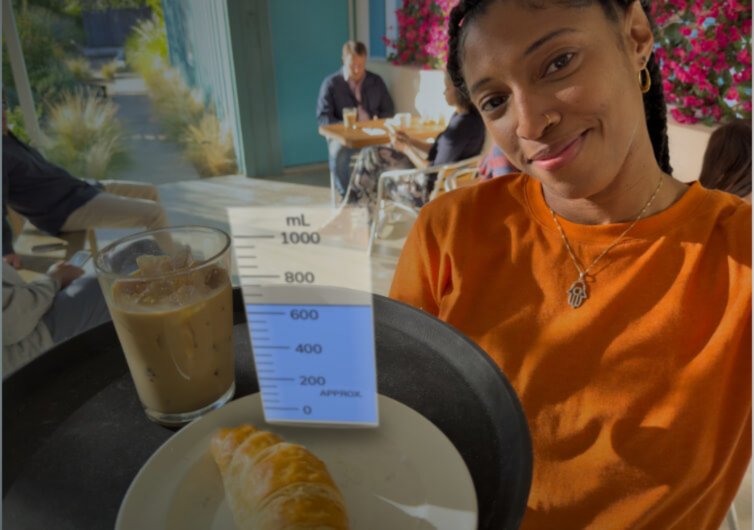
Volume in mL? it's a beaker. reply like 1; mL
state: 650; mL
